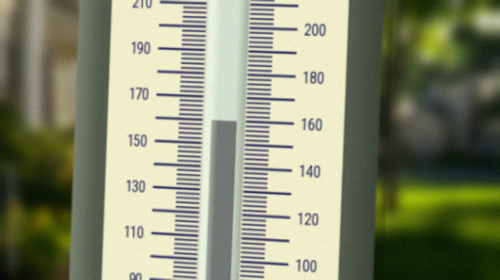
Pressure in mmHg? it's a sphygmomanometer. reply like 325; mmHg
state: 160; mmHg
